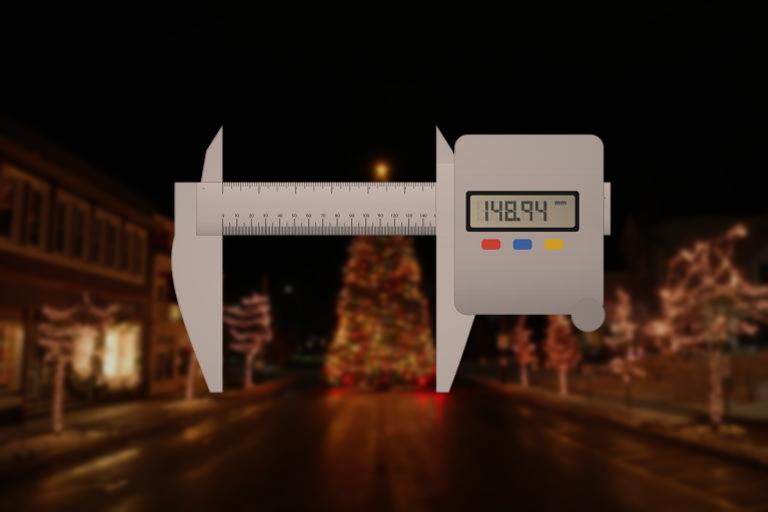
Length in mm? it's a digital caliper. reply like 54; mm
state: 148.94; mm
